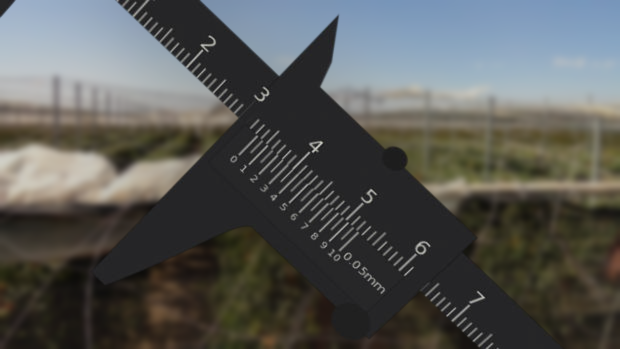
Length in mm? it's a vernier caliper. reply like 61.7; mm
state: 33.4; mm
